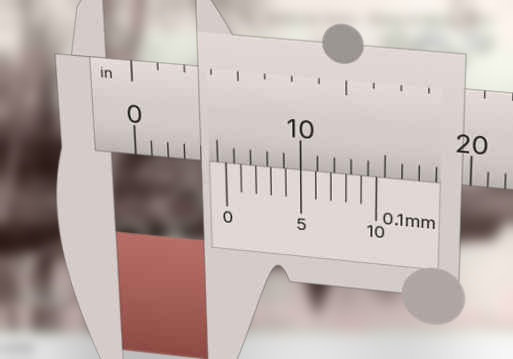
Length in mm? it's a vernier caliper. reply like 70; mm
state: 5.5; mm
